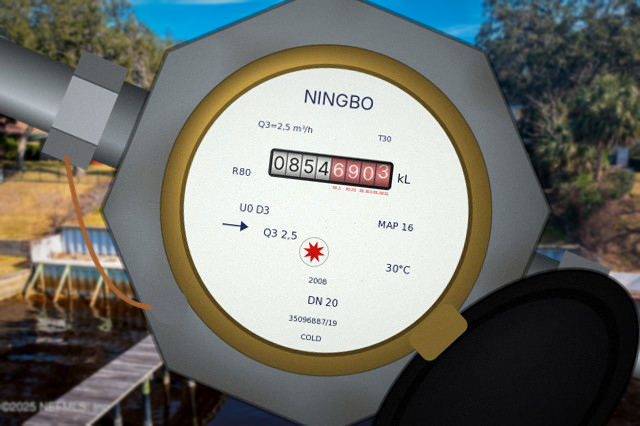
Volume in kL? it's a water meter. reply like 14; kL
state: 854.6903; kL
